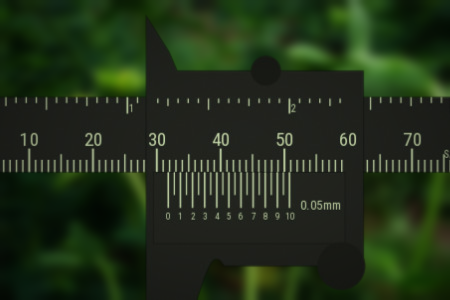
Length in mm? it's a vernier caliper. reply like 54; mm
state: 31.8; mm
